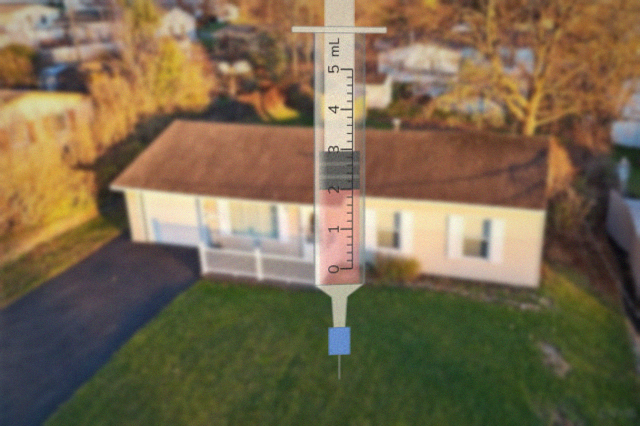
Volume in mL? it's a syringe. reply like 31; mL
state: 2; mL
